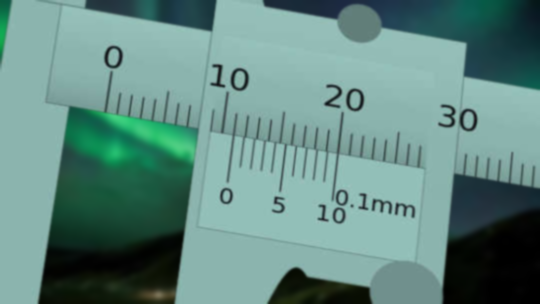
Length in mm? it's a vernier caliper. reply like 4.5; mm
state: 11.0; mm
